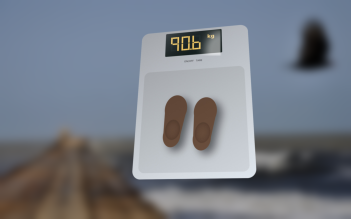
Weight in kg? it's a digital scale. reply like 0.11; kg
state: 90.6; kg
